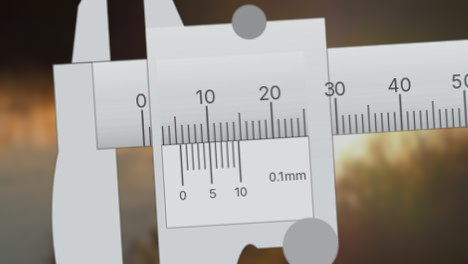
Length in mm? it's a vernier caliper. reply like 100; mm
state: 5.6; mm
